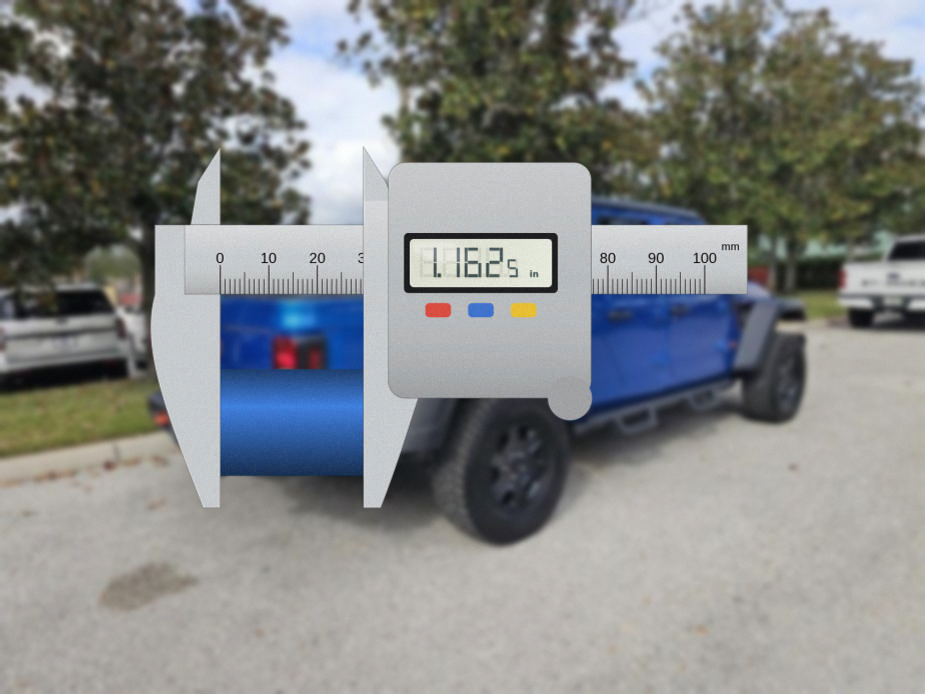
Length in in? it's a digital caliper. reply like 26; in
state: 1.1625; in
